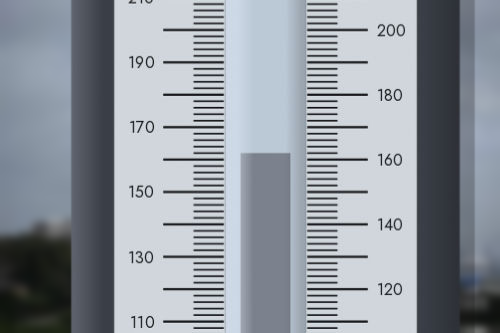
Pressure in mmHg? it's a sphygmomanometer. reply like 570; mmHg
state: 162; mmHg
